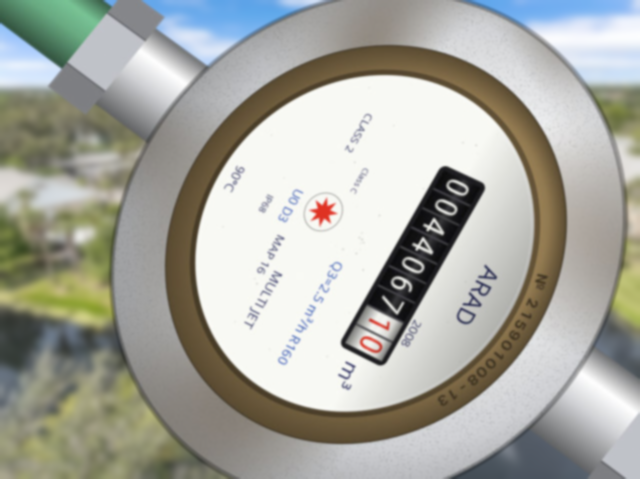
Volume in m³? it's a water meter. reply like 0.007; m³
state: 44067.10; m³
